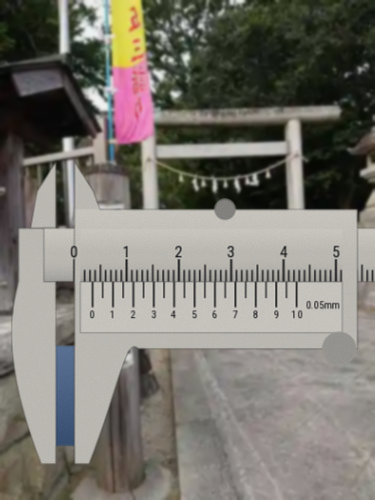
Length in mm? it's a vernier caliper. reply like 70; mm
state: 3.5; mm
